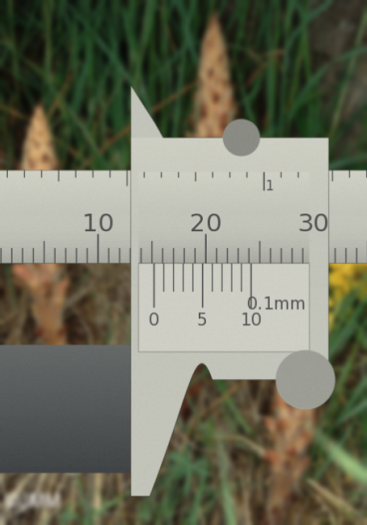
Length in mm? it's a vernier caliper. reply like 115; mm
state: 15.2; mm
